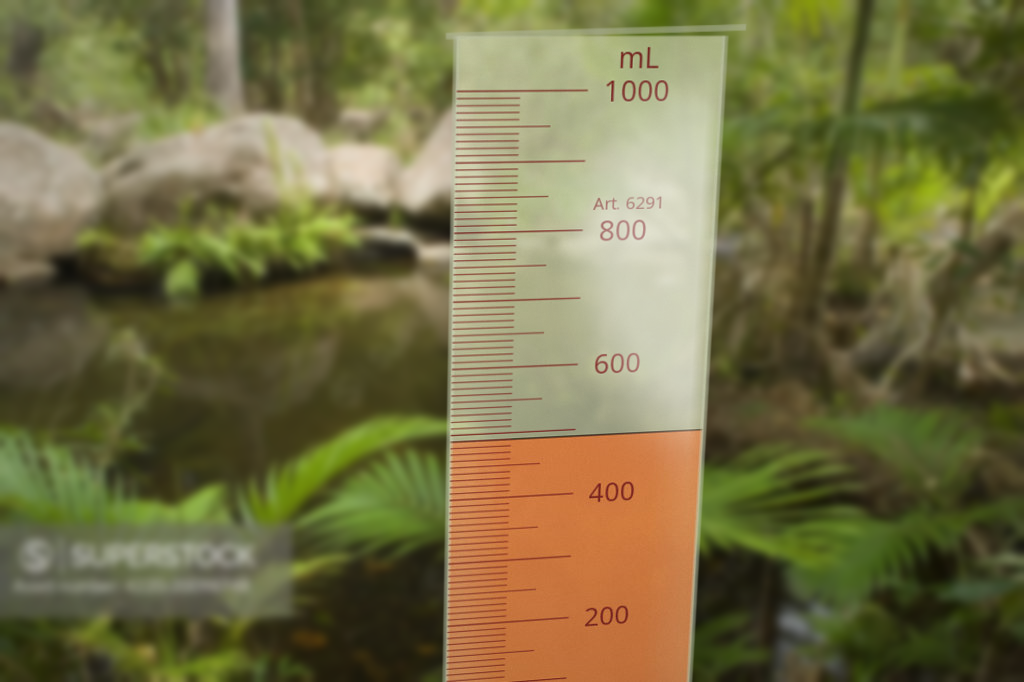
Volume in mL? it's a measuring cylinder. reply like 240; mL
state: 490; mL
